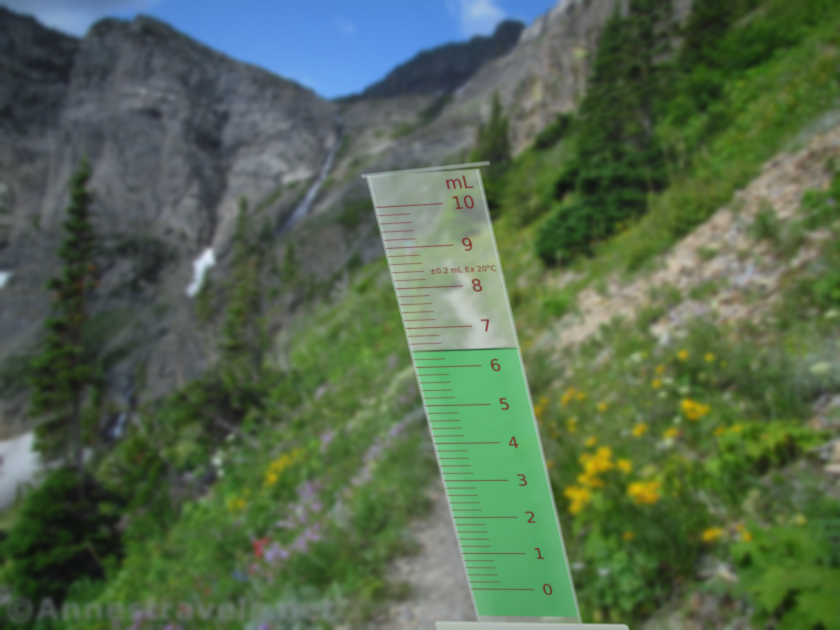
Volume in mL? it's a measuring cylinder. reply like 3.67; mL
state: 6.4; mL
